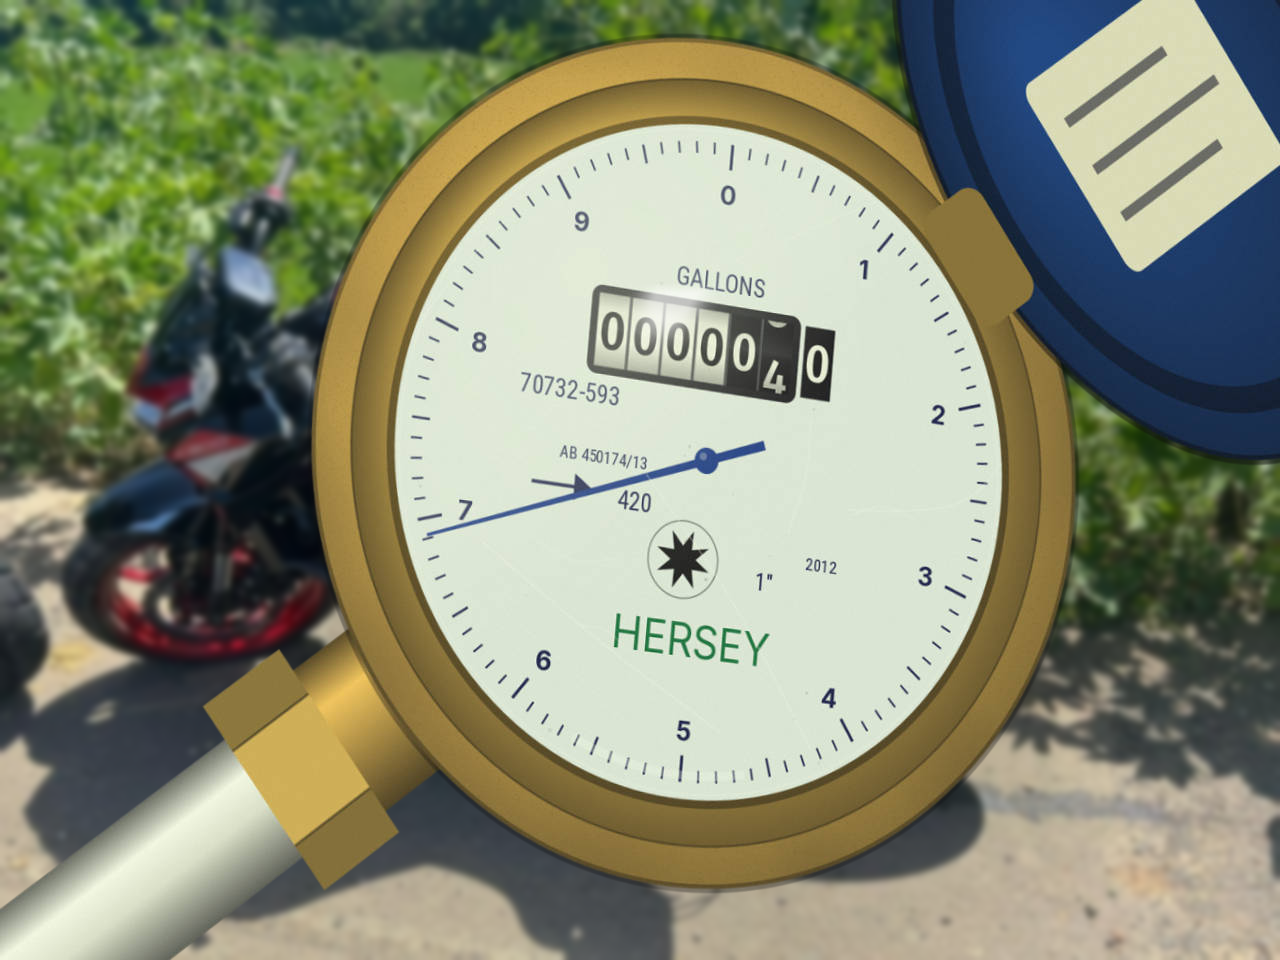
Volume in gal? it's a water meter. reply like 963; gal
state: 36.9; gal
